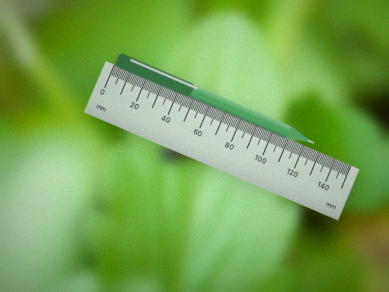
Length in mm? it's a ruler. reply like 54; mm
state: 125; mm
